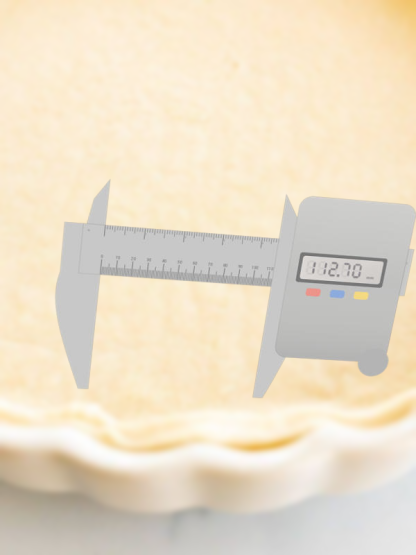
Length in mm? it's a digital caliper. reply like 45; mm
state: 112.70; mm
